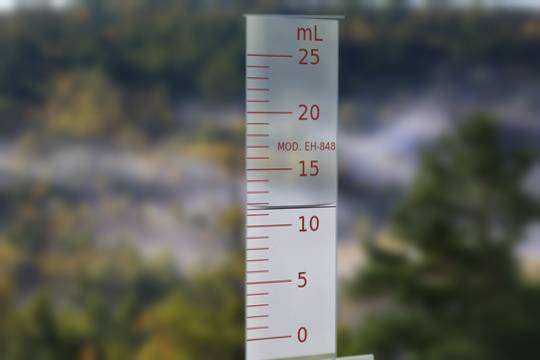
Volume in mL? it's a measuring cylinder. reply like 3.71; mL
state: 11.5; mL
